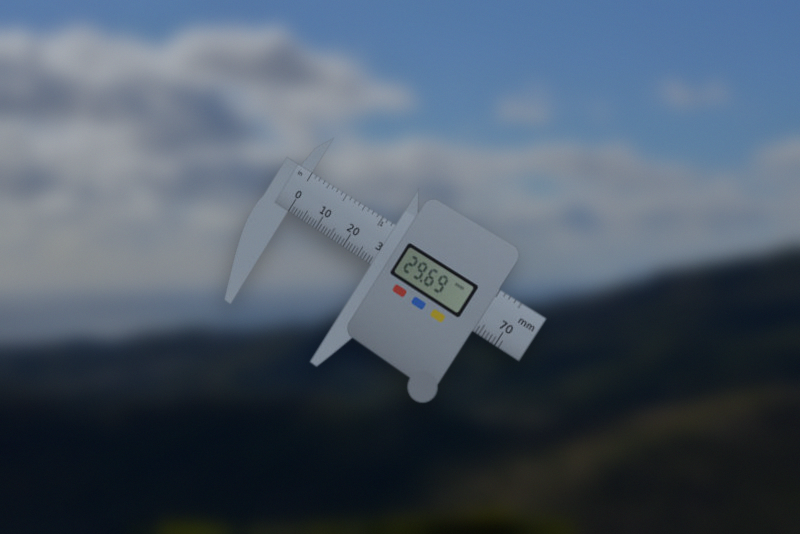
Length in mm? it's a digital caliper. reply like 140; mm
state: 29.69; mm
